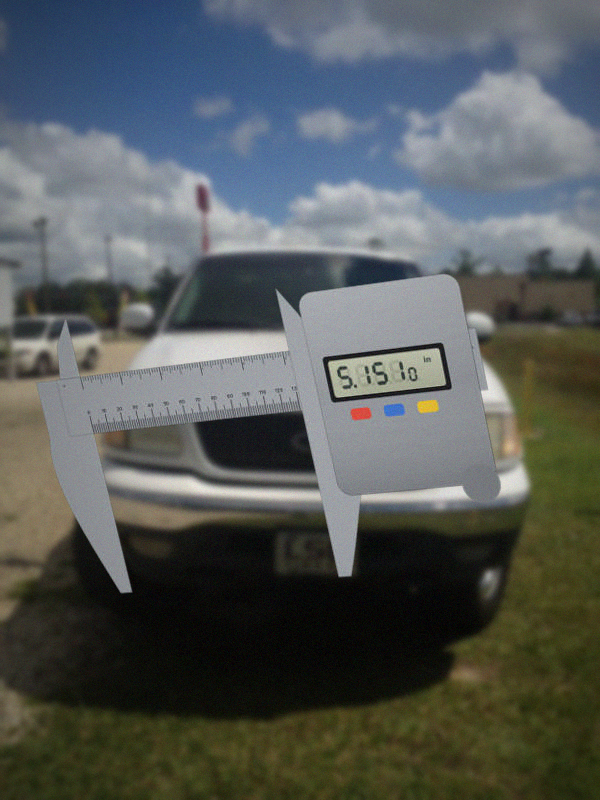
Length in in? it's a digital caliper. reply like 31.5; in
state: 5.1510; in
